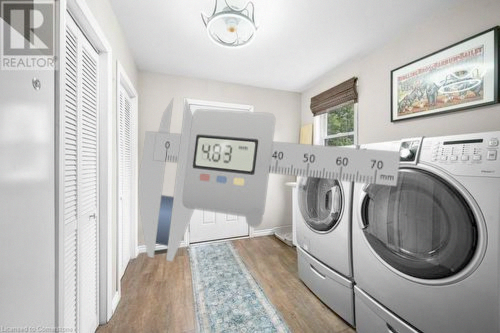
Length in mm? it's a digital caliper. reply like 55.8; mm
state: 4.83; mm
